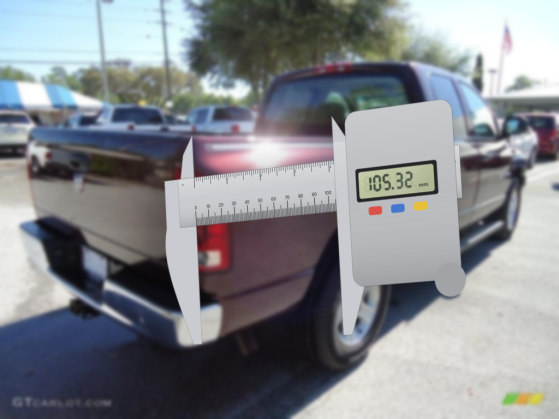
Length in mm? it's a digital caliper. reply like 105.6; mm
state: 105.32; mm
